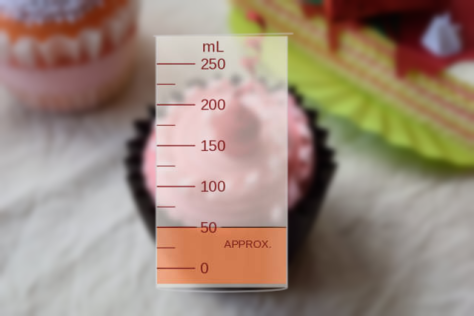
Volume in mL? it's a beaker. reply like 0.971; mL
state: 50; mL
